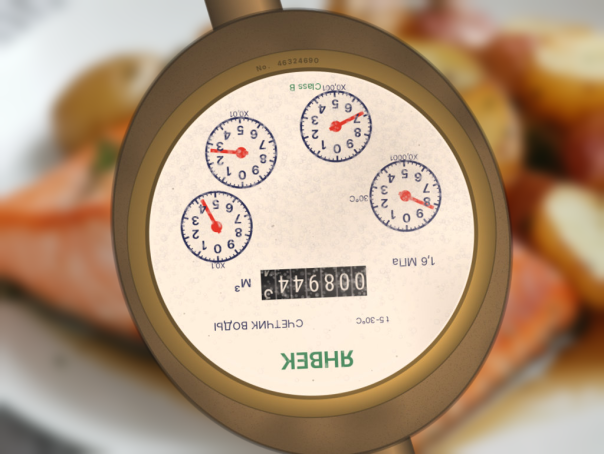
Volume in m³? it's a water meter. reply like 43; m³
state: 89443.4268; m³
